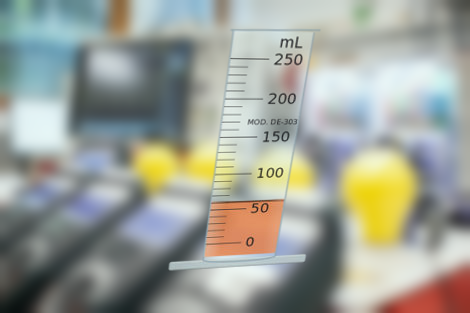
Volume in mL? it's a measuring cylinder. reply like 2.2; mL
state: 60; mL
